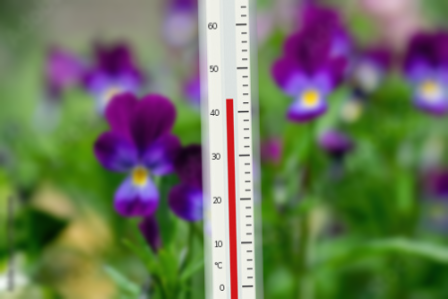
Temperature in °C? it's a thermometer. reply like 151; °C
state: 43; °C
